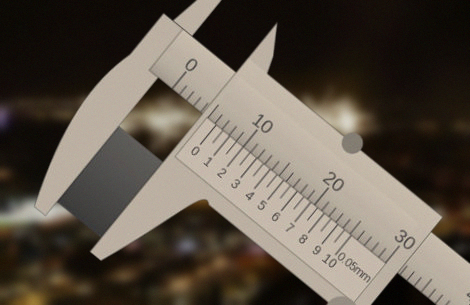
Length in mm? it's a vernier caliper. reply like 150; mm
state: 6.2; mm
